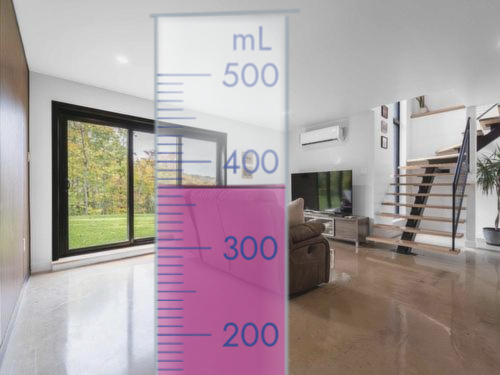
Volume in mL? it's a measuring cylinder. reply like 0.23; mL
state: 370; mL
